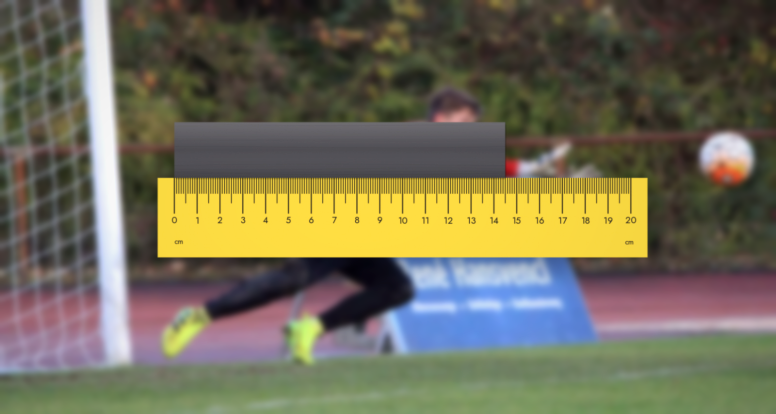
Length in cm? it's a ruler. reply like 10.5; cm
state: 14.5; cm
